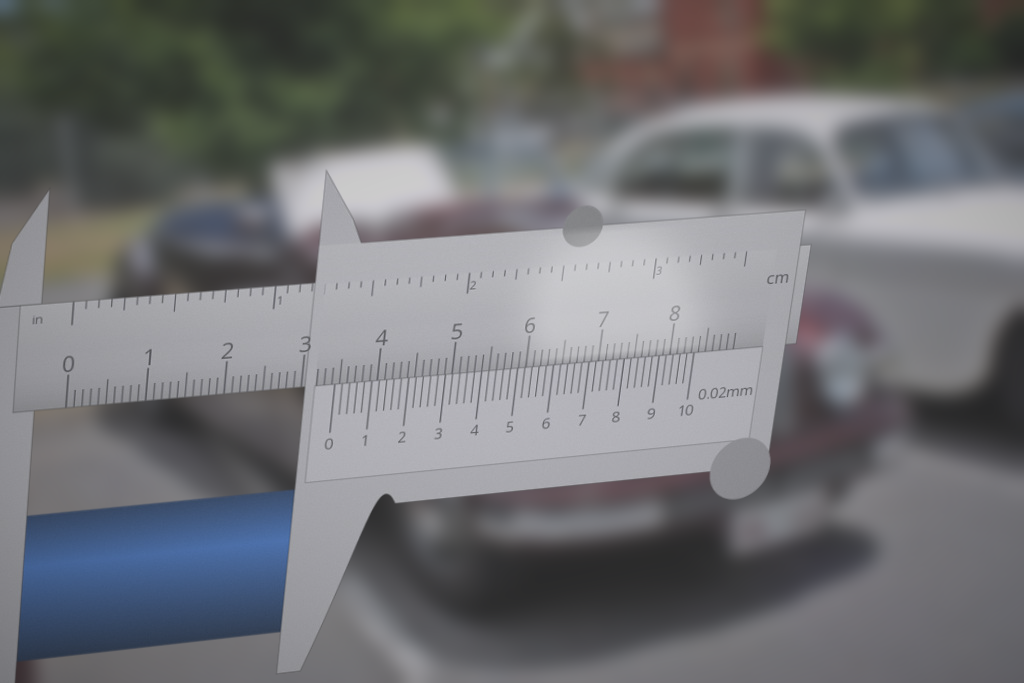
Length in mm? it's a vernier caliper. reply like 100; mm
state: 34.4; mm
